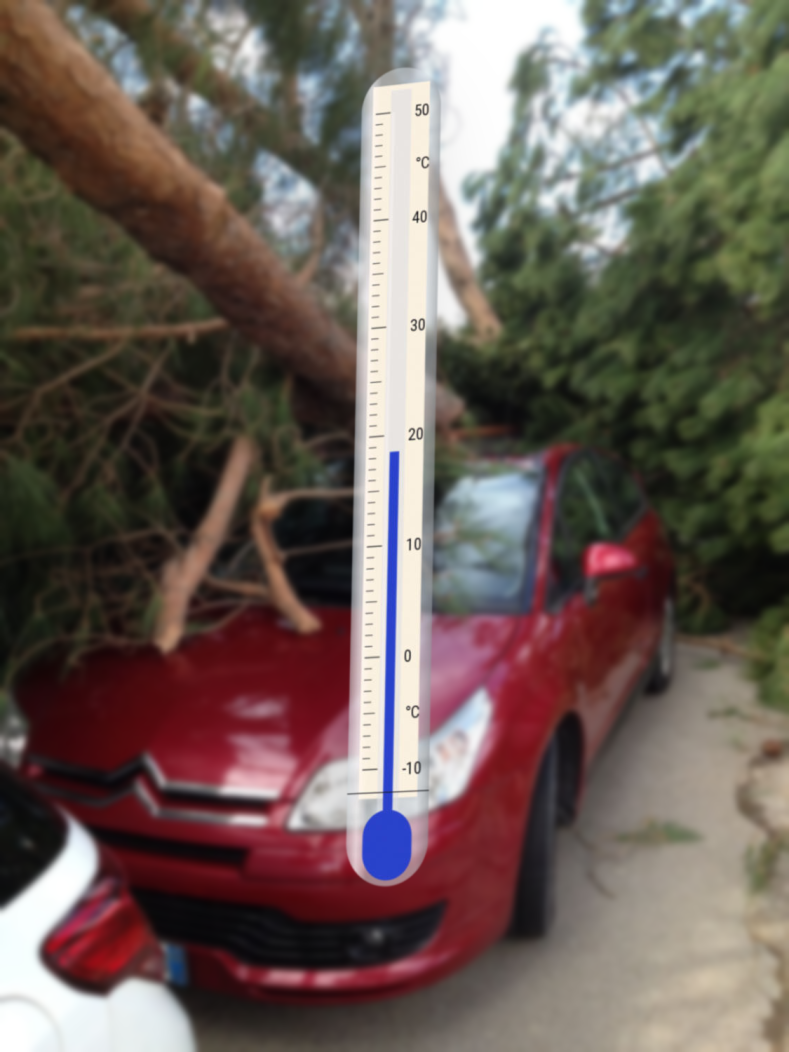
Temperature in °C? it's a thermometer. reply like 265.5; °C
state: 18.5; °C
